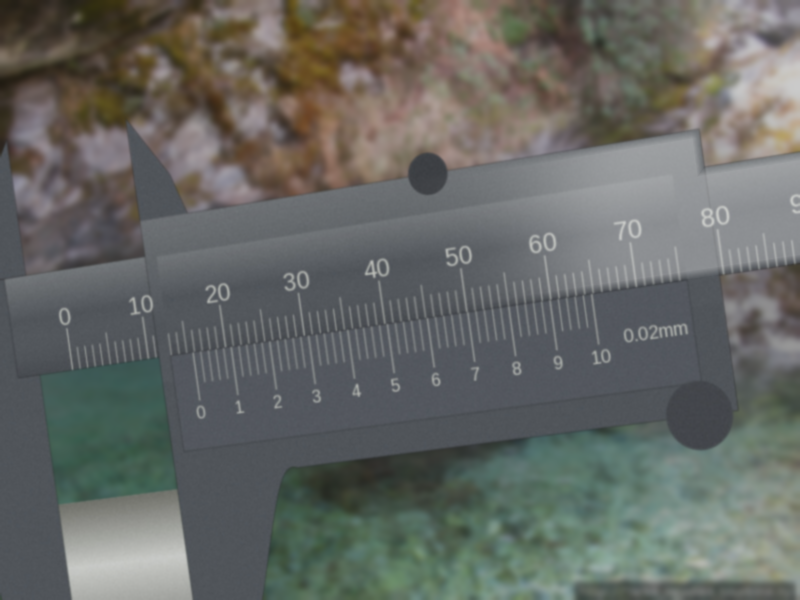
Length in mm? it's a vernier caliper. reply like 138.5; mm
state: 15.8; mm
